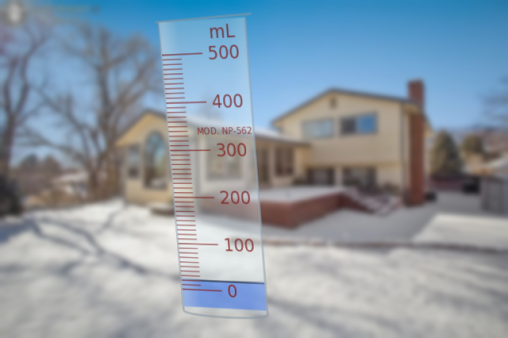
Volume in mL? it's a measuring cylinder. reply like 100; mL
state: 20; mL
